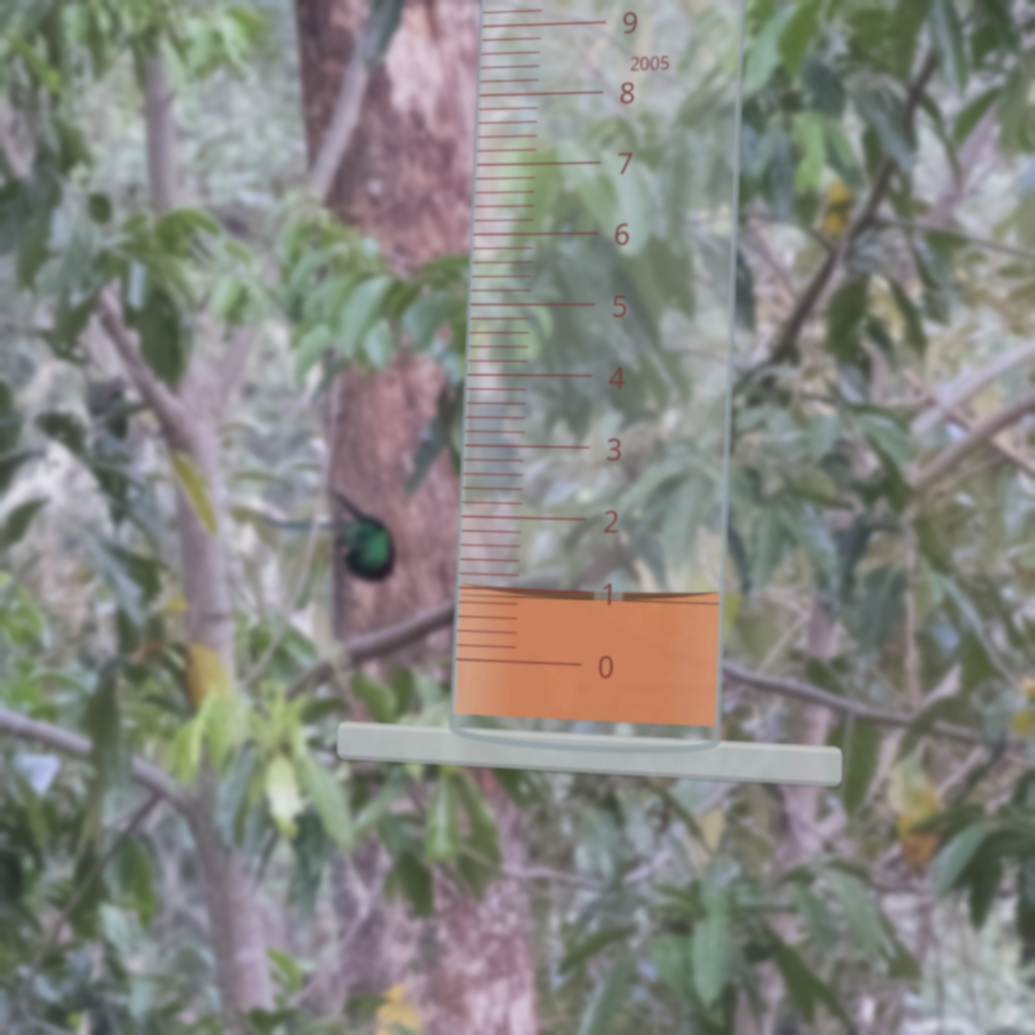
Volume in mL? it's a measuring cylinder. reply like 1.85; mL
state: 0.9; mL
